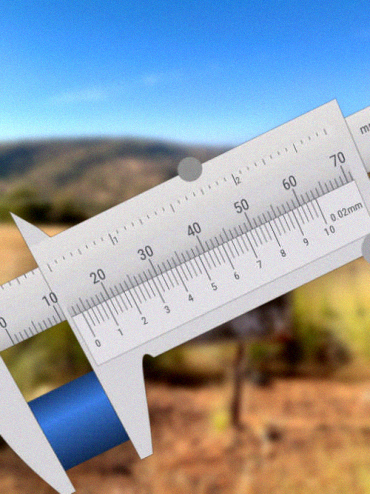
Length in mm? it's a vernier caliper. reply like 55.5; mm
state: 14.2; mm
